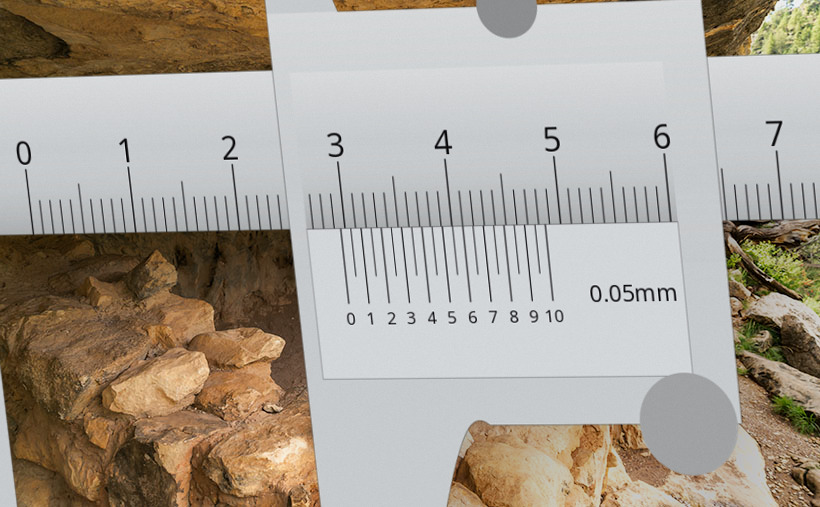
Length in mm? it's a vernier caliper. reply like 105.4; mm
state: 29.6; mm
